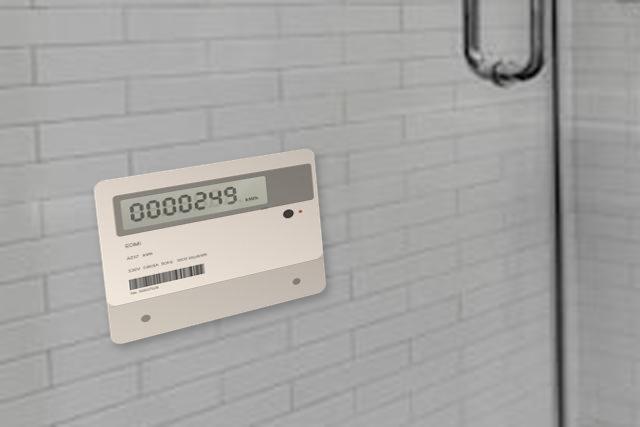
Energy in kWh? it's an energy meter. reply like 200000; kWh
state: 249; kWh
